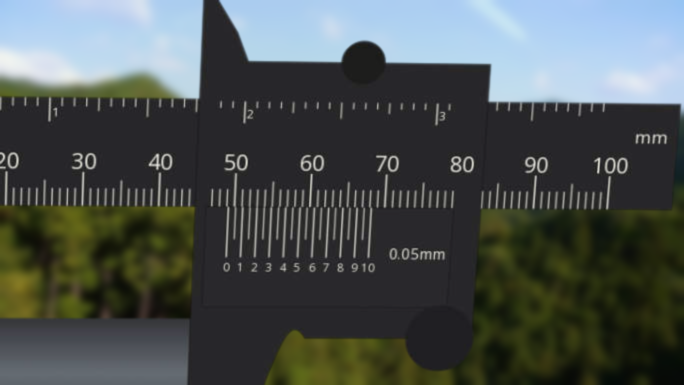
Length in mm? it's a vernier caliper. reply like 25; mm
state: 49.2; mm
